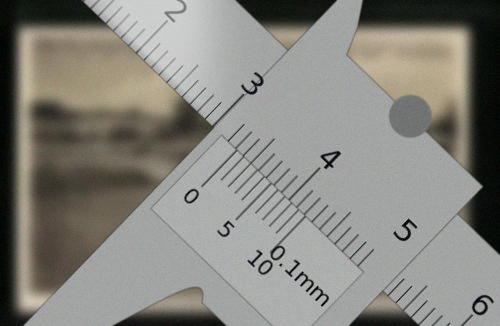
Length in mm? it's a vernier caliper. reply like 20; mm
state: 33.2; mm
